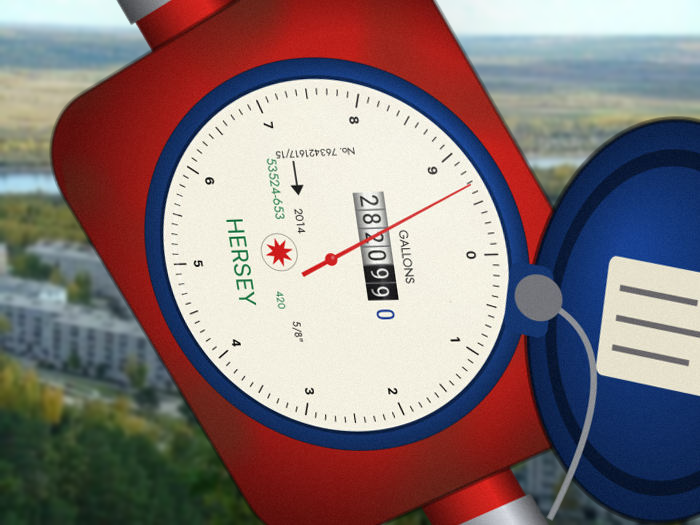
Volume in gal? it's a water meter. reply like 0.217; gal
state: 2820989.3; gal
